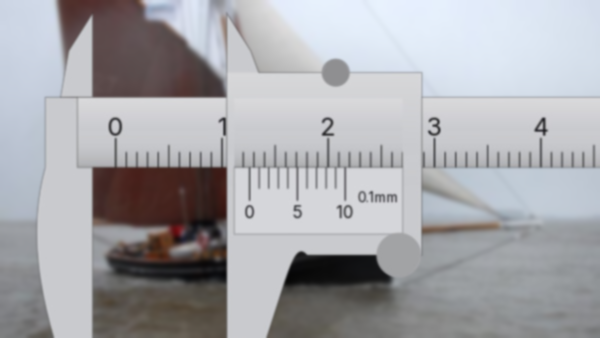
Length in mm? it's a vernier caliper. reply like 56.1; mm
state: 12.6; mm
